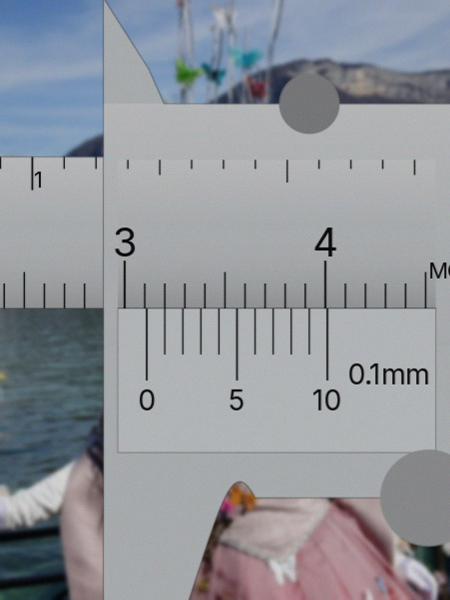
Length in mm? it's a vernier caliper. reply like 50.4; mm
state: 31.1; mm
